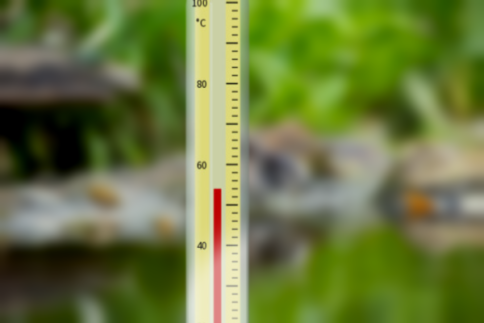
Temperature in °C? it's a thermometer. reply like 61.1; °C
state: 54; °C
